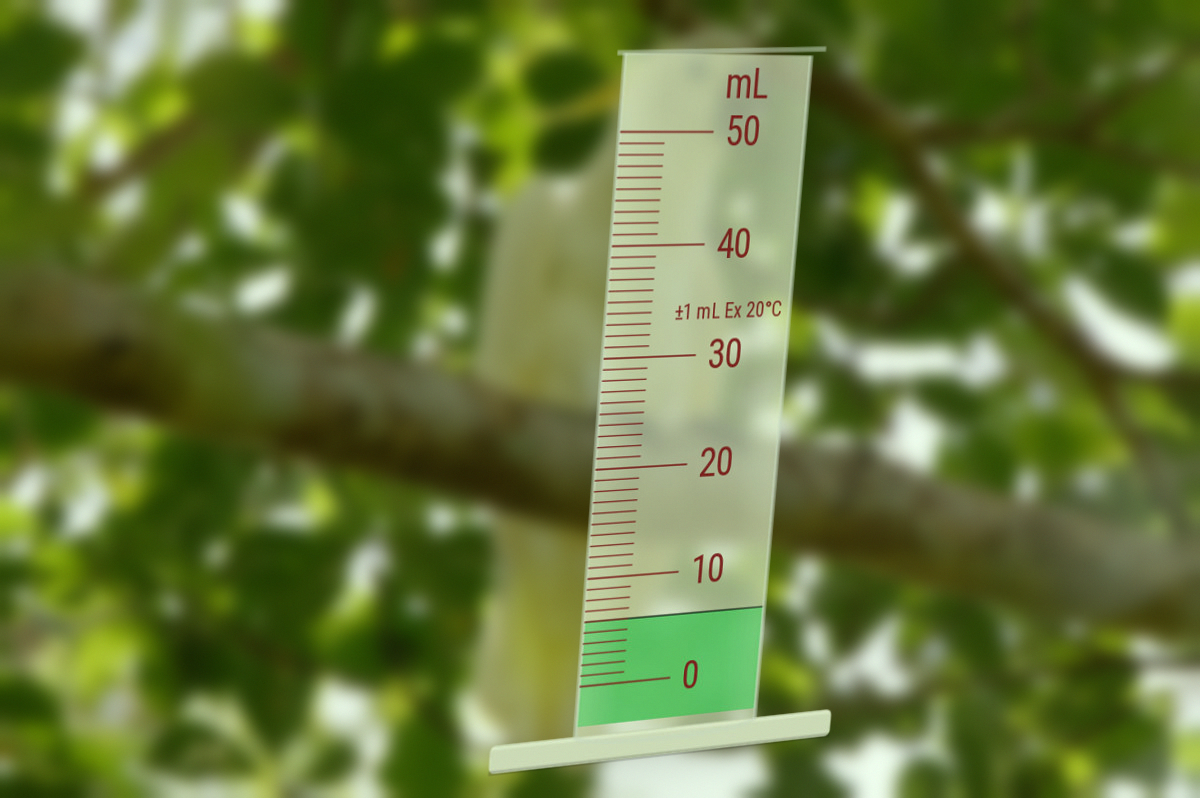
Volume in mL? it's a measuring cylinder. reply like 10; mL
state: 6; mL
